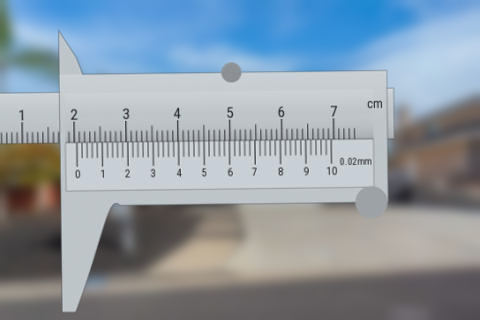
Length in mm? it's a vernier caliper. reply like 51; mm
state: 20.5; mm
